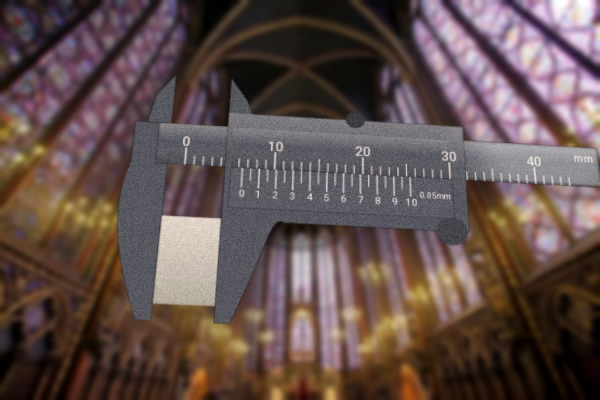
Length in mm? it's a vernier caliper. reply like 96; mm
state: 6.4; mm
